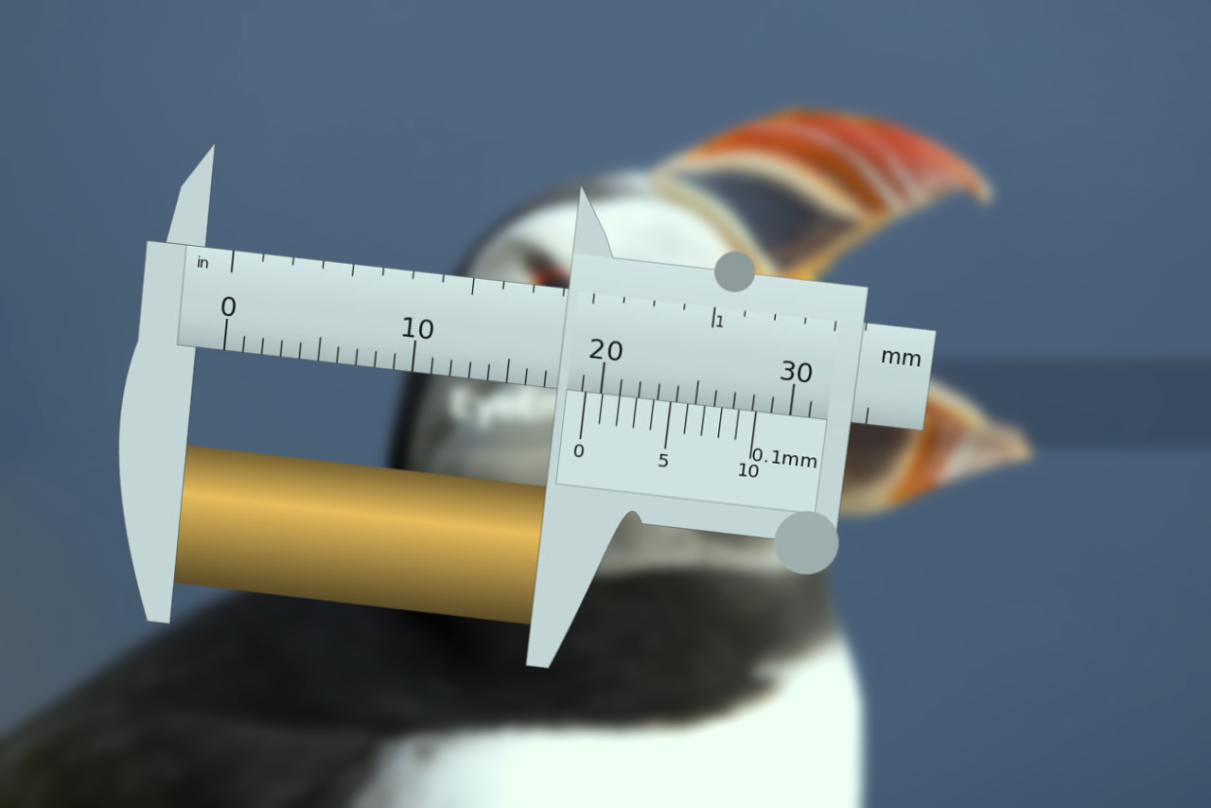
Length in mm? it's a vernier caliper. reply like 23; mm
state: 19.2; mm
